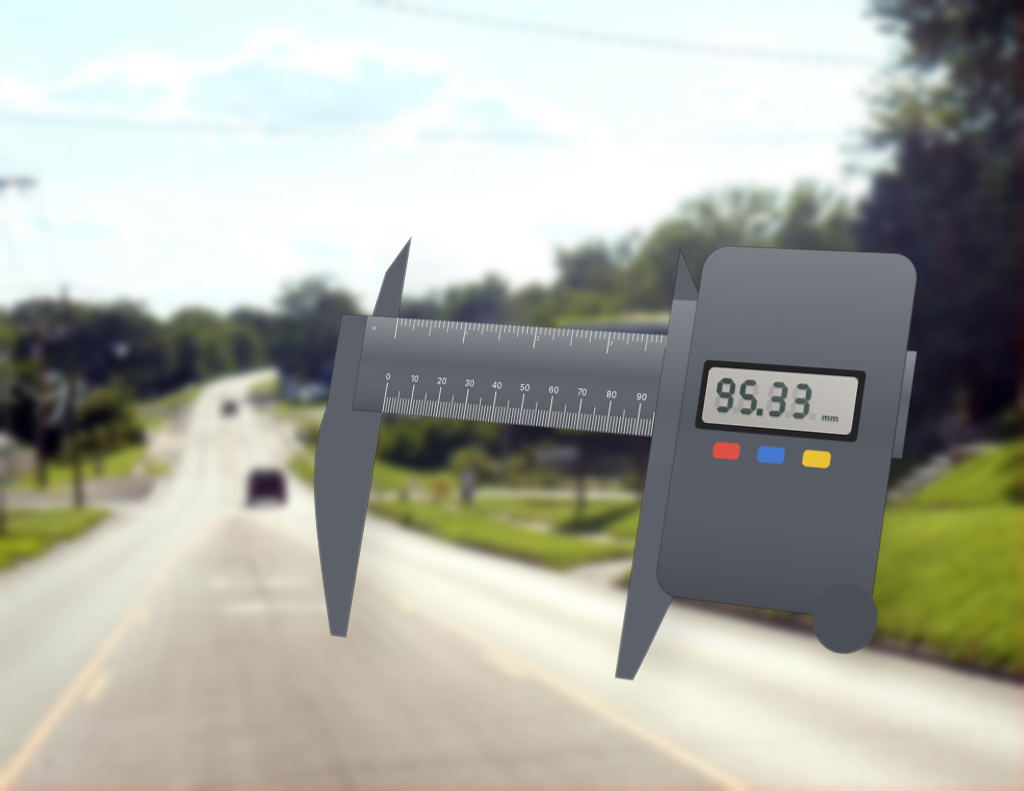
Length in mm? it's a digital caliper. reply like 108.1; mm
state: 95.33; mm
